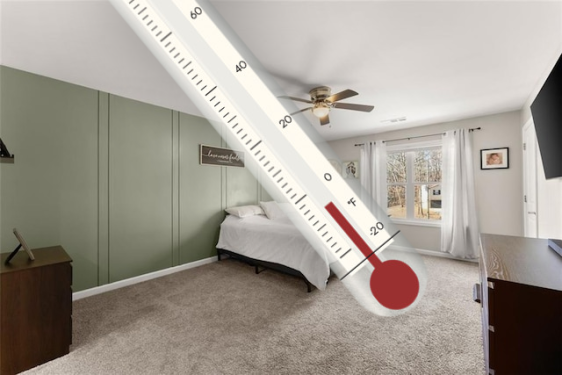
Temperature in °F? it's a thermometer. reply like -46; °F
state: -6; °F
